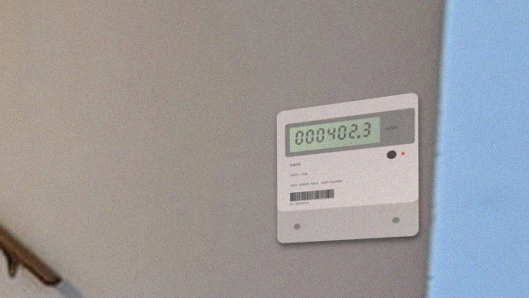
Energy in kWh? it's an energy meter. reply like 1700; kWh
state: 402.3; kWh
